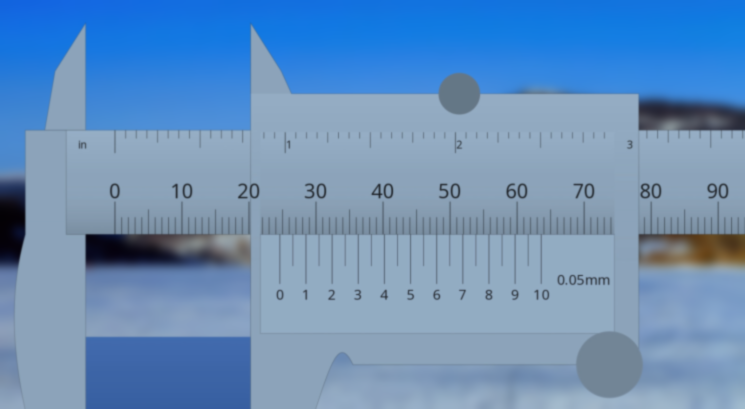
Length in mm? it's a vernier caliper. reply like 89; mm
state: 24.6; mm
